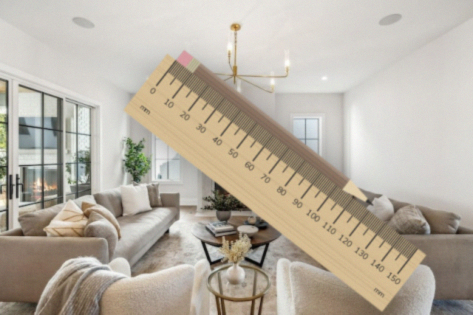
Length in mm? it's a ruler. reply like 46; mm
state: 120; mm
